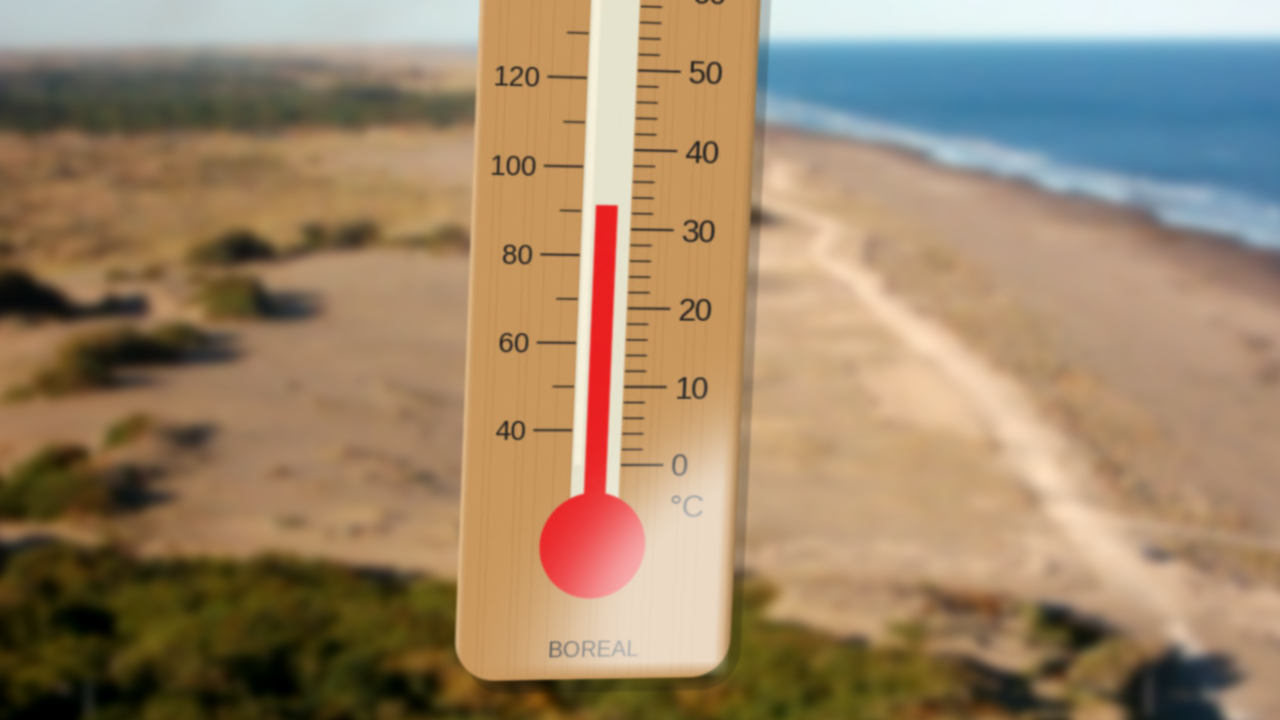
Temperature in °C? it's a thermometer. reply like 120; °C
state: 33; °C
